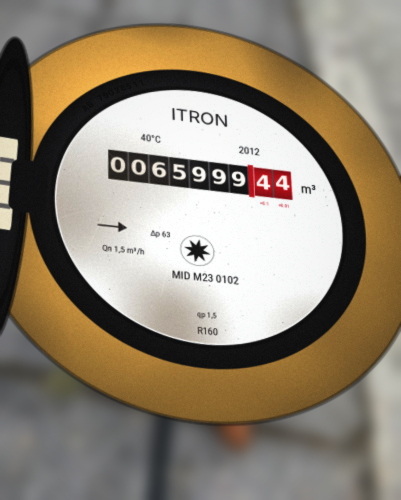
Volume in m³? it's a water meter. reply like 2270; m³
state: 65999.44; m³
